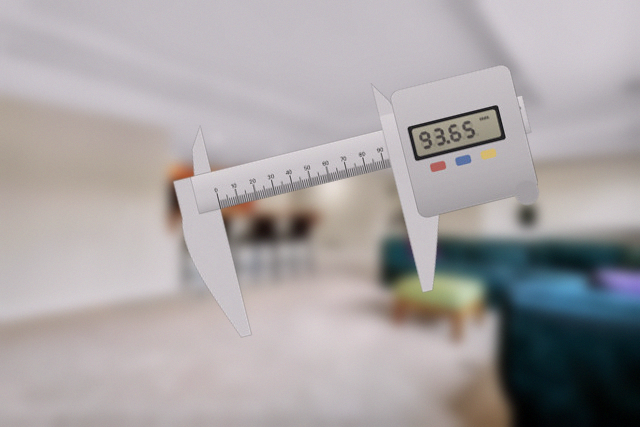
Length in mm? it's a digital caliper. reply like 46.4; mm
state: 93.65; mm
